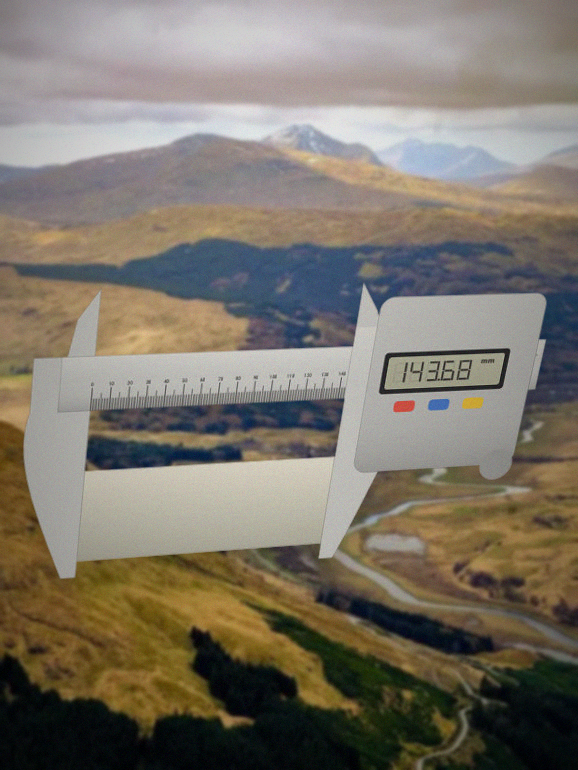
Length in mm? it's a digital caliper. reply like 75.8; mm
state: 143.68; mm
